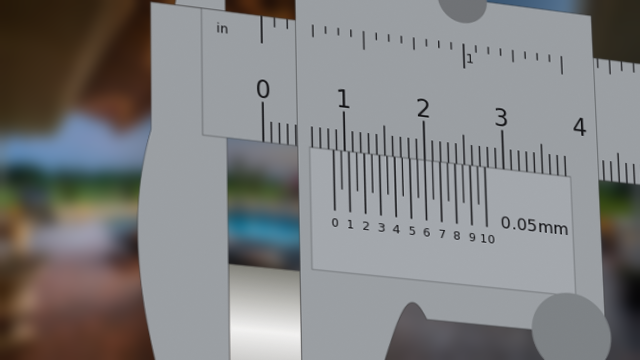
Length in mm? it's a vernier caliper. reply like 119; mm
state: 8.6; mm
